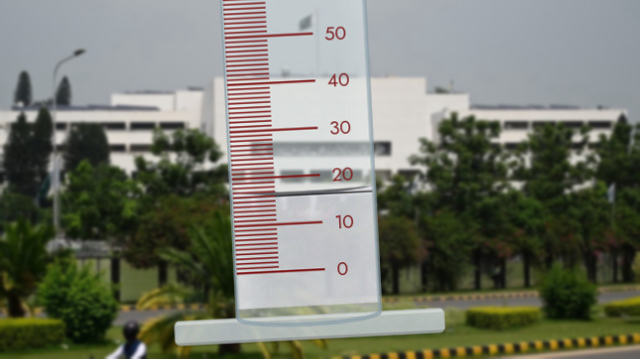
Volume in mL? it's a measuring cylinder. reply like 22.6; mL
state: 16; mL
